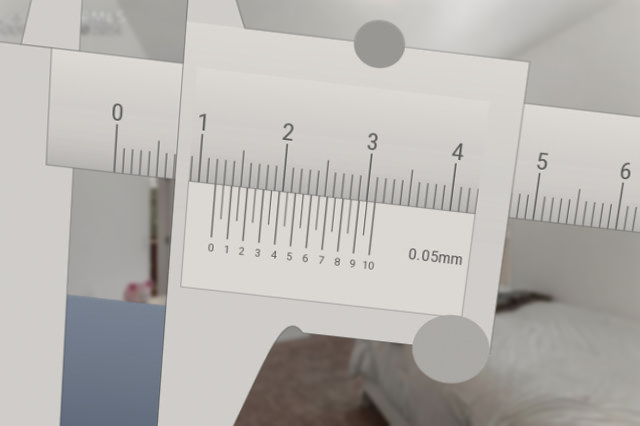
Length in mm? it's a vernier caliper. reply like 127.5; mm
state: 12.0; mm
